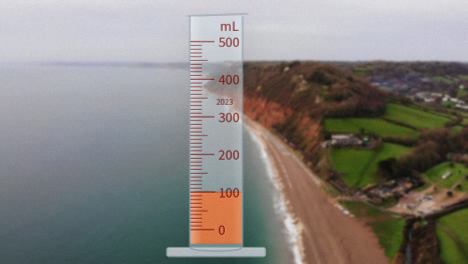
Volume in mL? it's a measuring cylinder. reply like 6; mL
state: 100; mL
